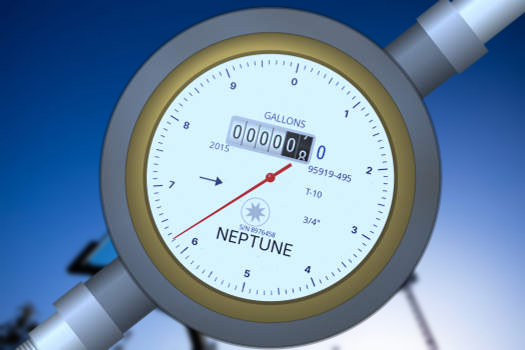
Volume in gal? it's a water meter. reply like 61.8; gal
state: 76.2; gal
